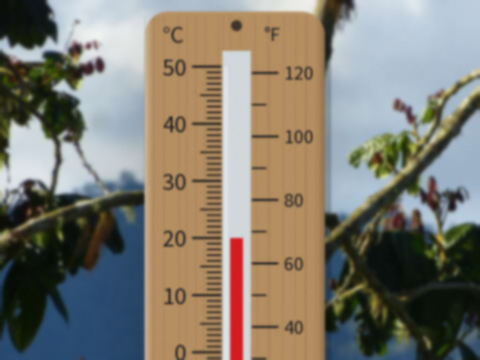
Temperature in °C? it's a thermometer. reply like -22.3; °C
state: 20; °C
